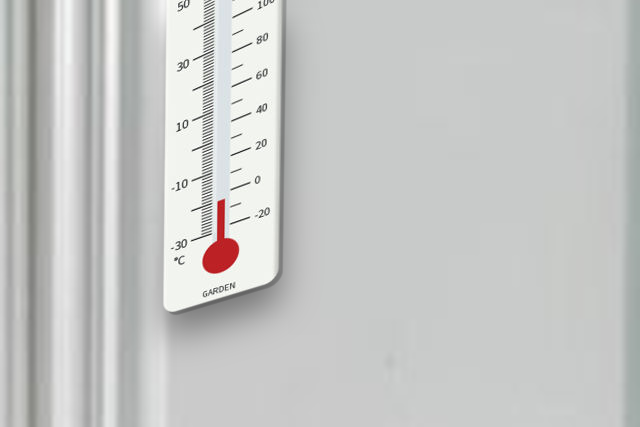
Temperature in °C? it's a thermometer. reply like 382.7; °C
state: -20; °C
